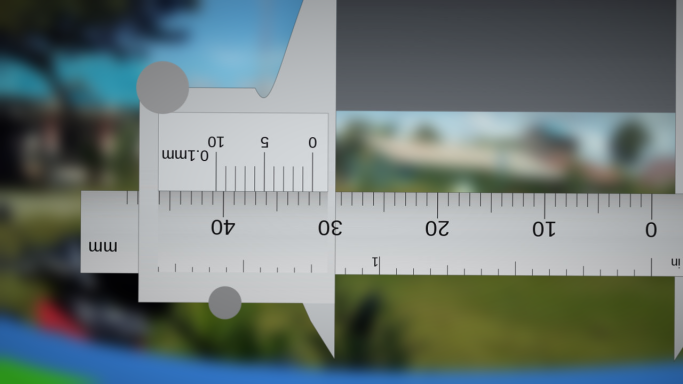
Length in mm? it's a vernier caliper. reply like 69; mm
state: 31.7; mm
